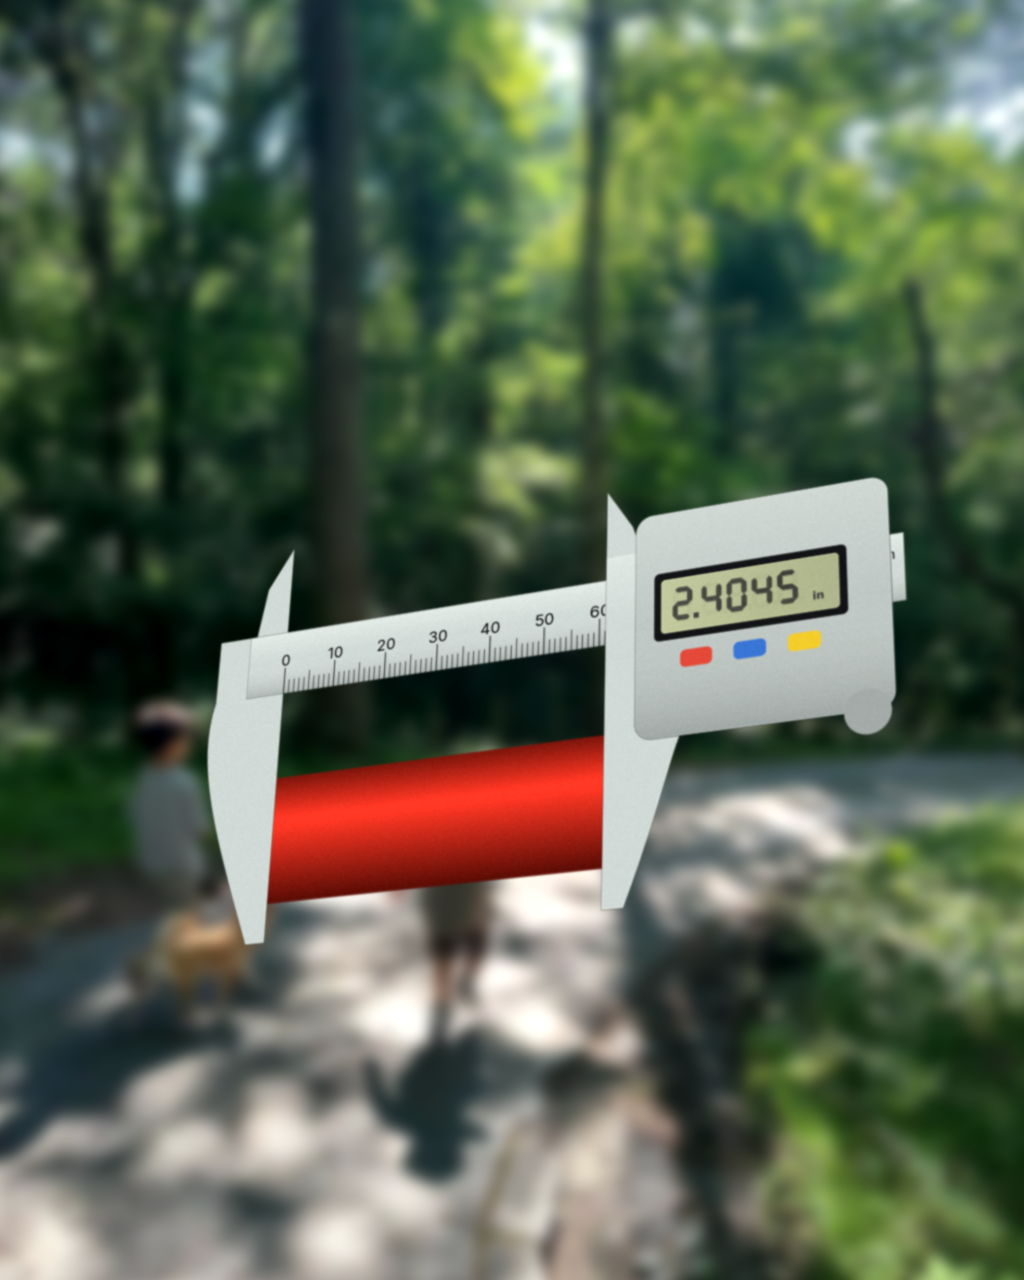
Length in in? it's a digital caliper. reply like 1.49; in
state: 2.4045; in
